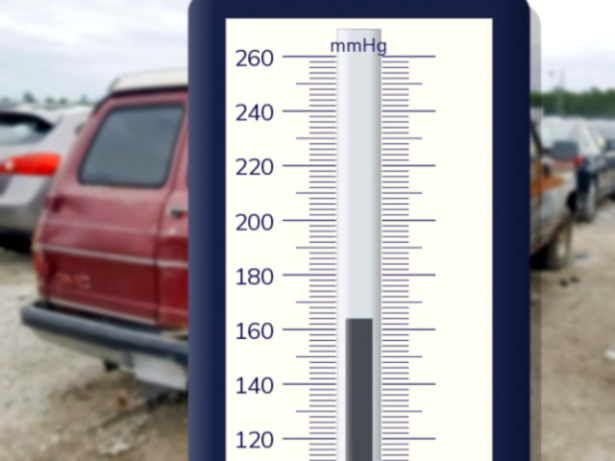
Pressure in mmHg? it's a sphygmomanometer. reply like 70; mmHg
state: 164; mmHg
